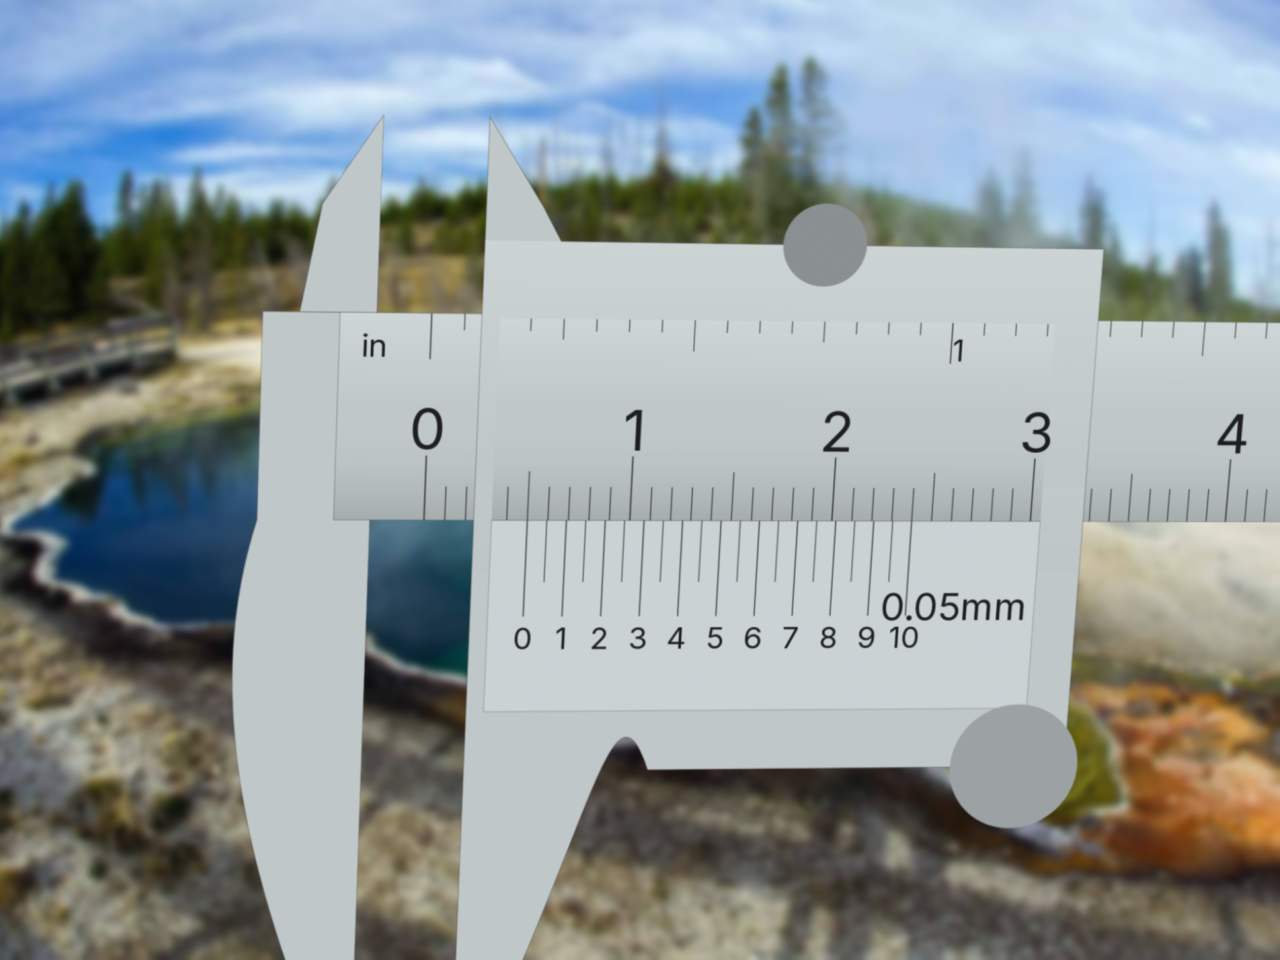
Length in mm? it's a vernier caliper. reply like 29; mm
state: 5.0; mm
